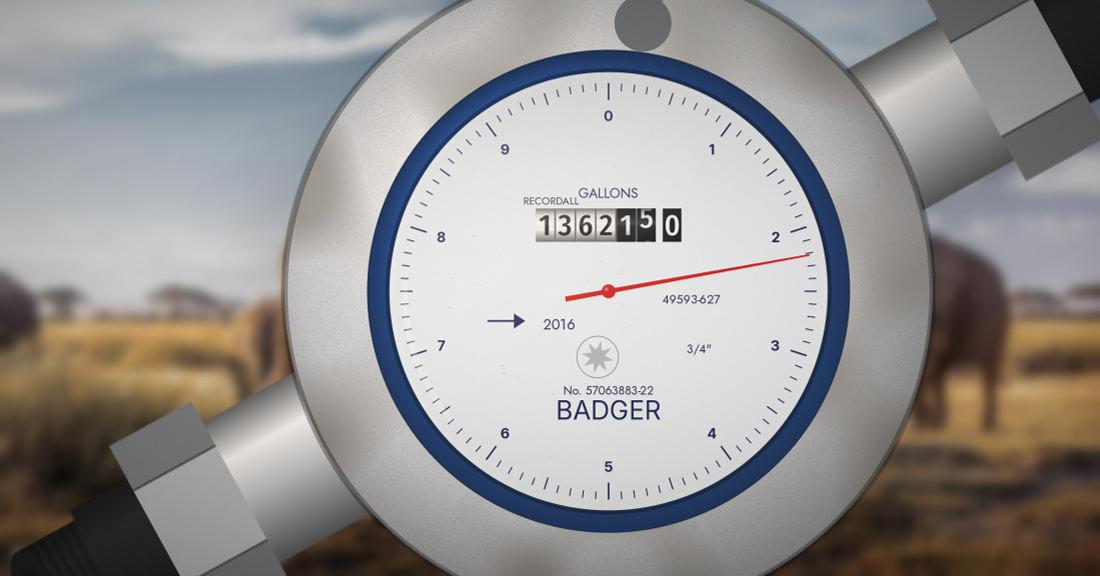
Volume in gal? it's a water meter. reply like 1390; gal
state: 1362152.2; gal
